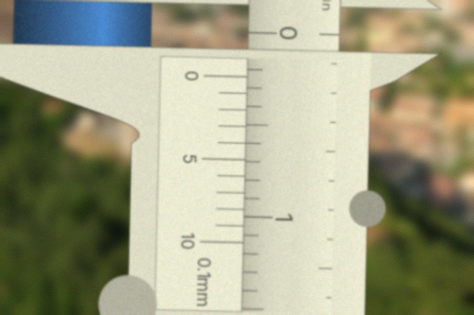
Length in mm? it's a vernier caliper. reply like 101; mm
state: 2.4; mm
